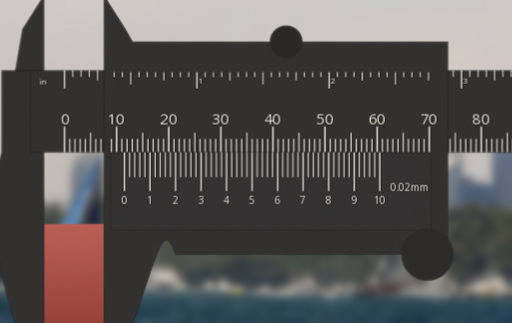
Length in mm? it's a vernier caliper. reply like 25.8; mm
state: 11.5; mm
